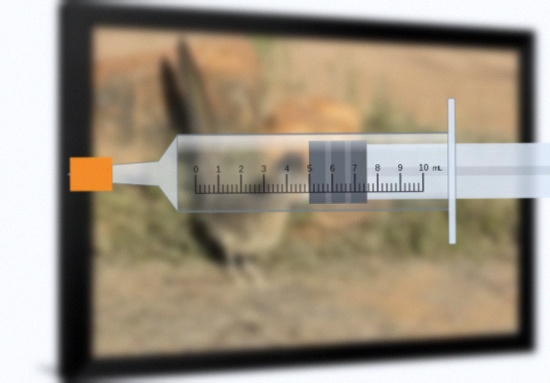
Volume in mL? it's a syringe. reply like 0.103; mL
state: 5; mL
